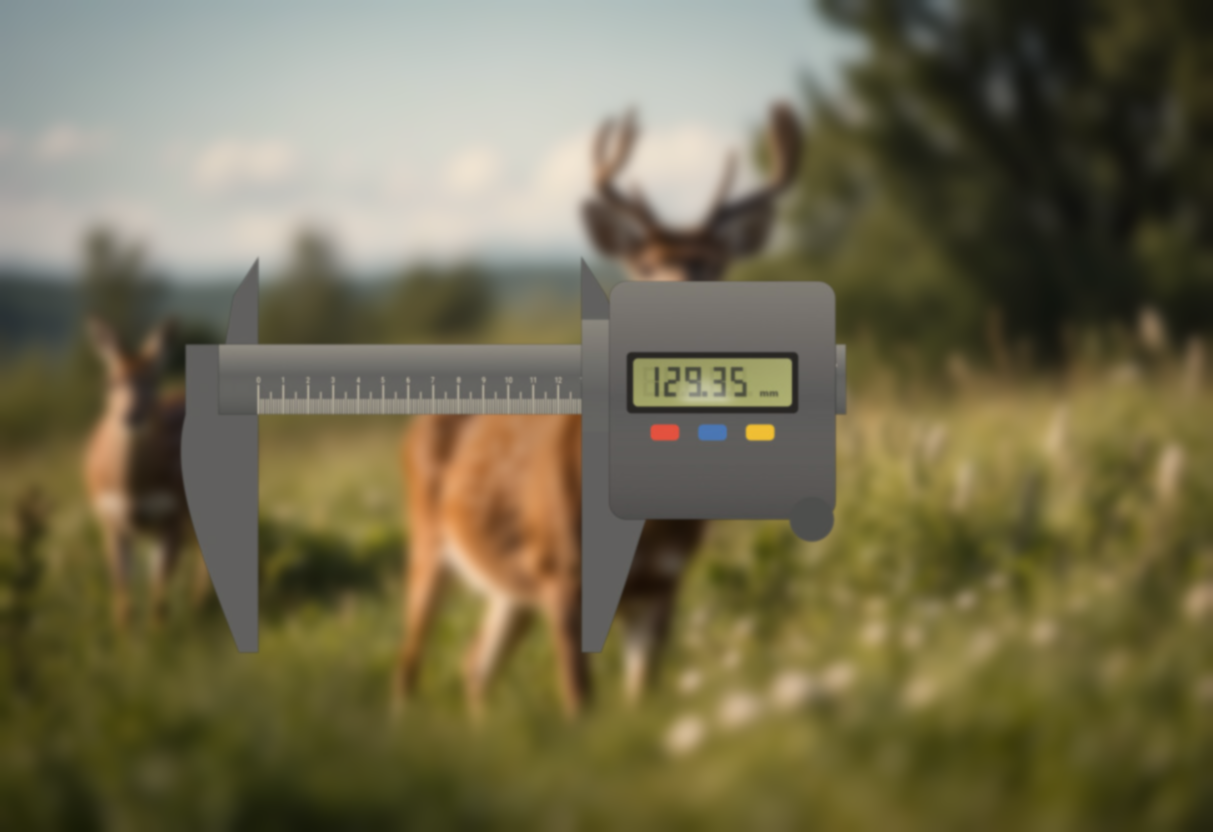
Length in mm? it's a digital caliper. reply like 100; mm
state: 129.35; mm
